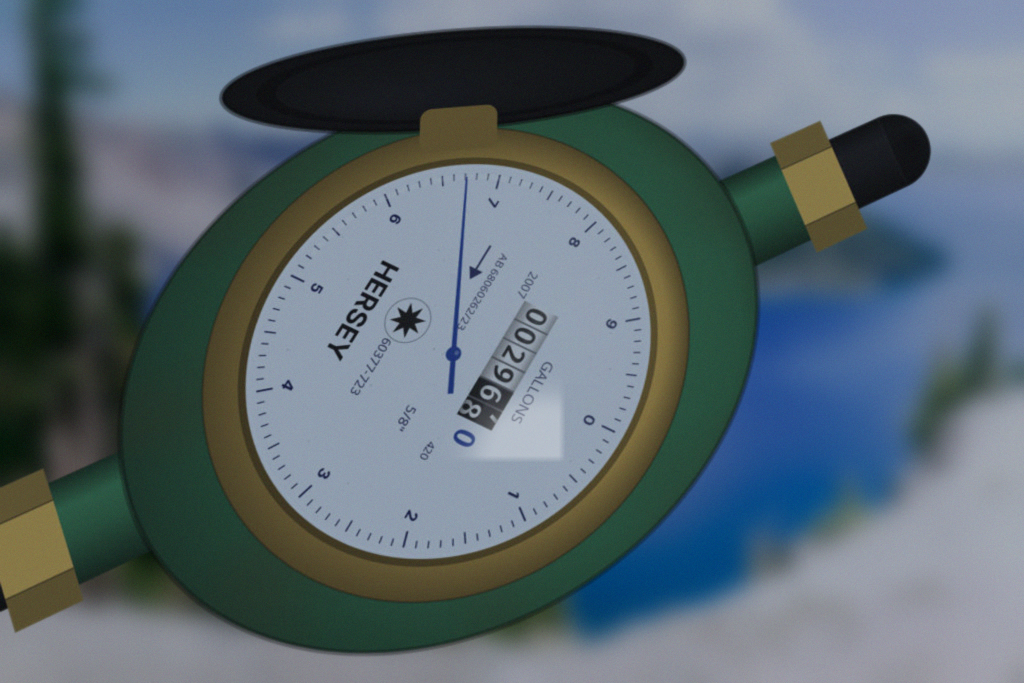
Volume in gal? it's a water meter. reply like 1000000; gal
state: 29676.7; gal
